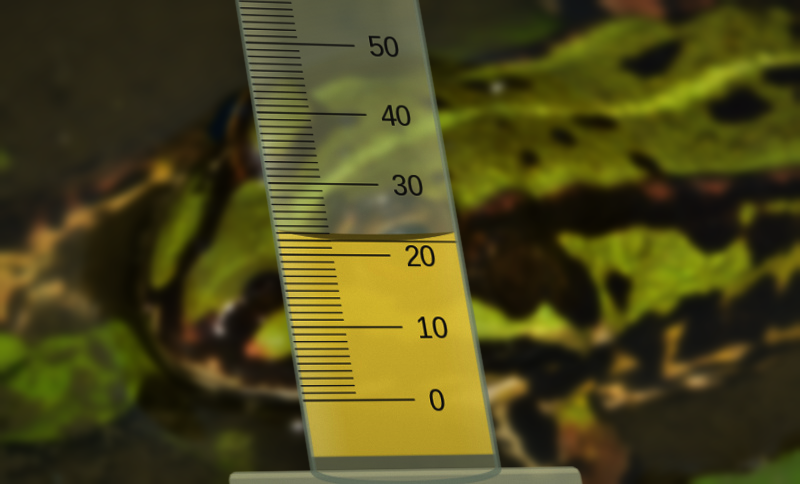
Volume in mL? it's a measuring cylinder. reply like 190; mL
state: 22; mL
